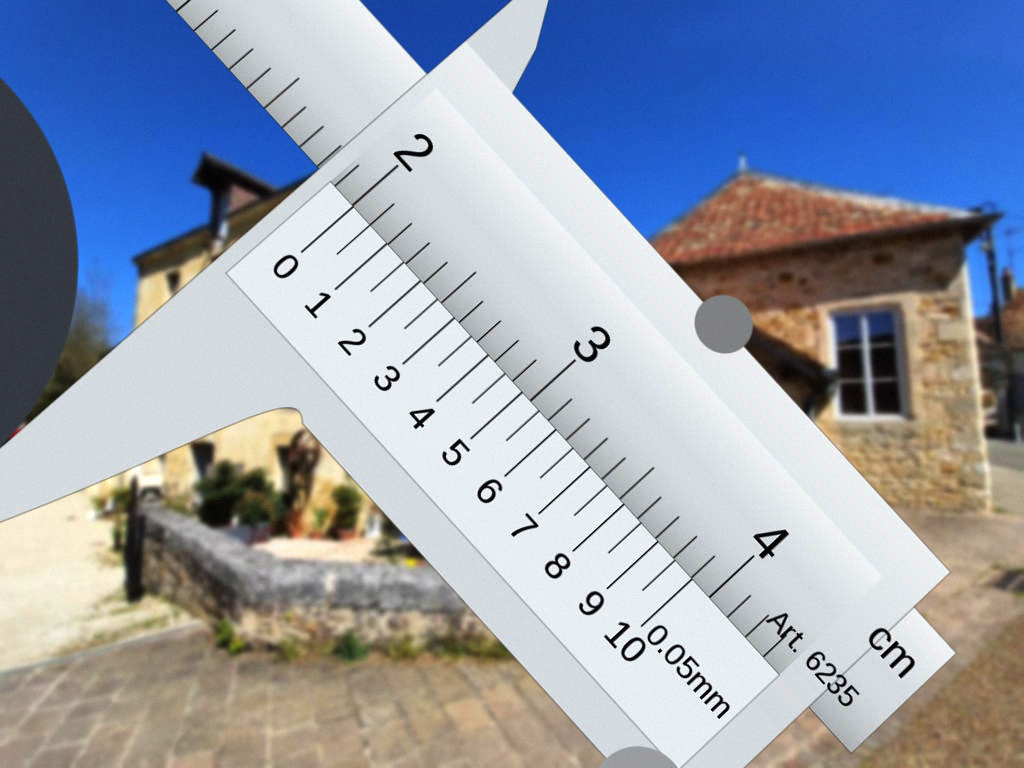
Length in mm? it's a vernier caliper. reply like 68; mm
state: 20.05; mm
